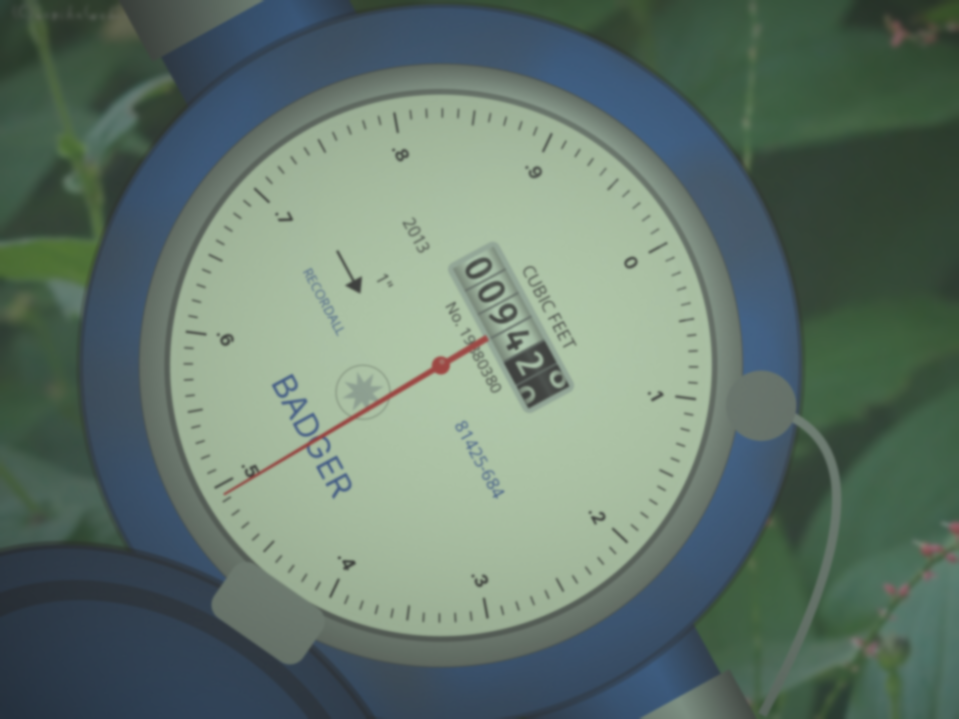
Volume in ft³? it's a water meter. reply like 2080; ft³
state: 9428.49; ft³
